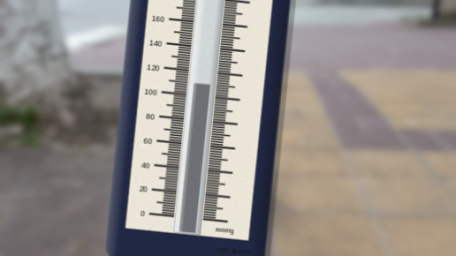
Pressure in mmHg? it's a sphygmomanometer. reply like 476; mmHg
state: 110; mmHg
